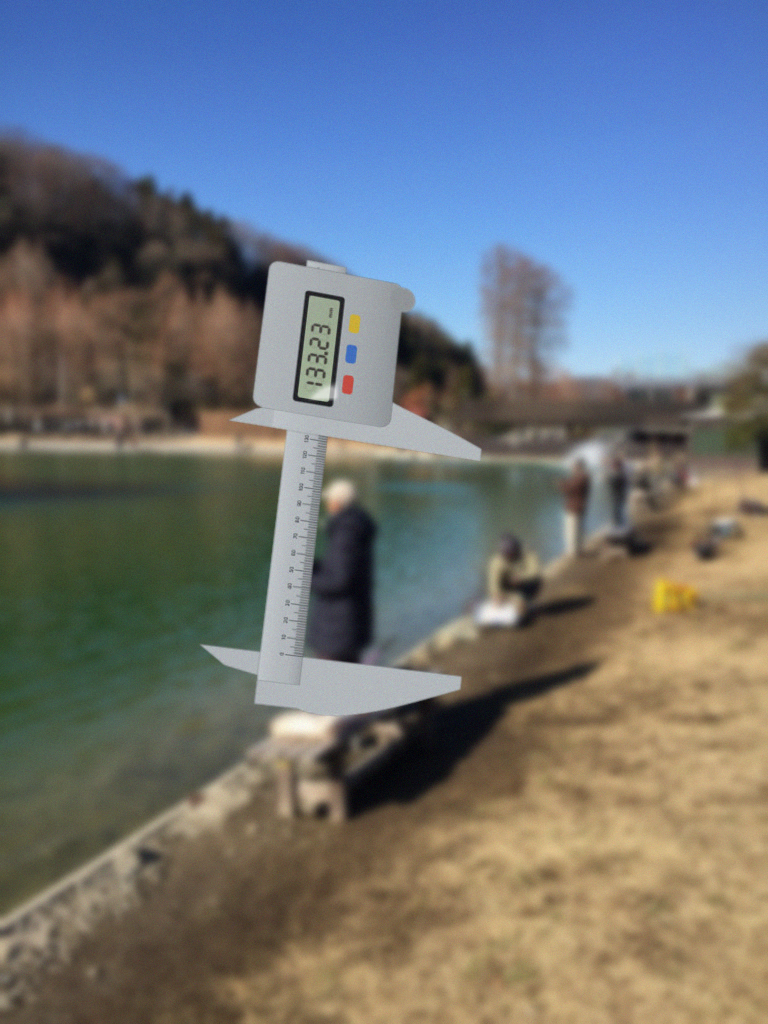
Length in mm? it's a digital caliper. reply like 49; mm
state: 133.23; mm
